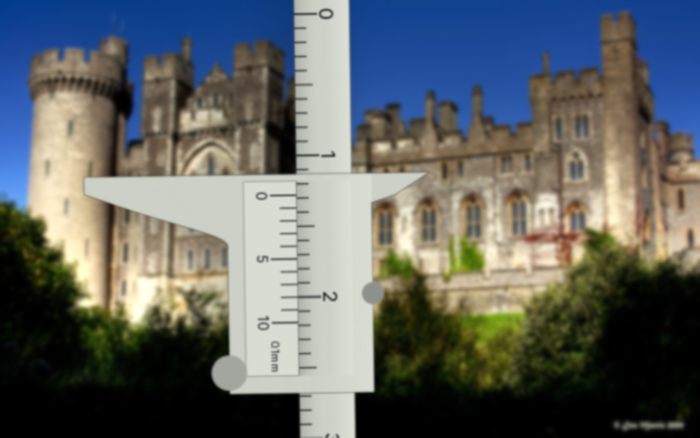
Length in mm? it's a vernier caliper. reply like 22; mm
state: 12.8; mm
